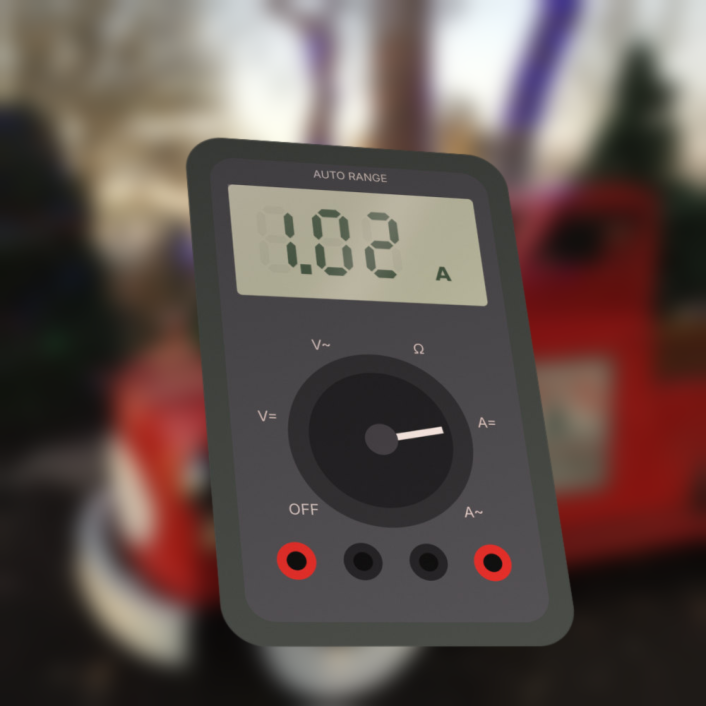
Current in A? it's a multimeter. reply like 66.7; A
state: 1.02; A
